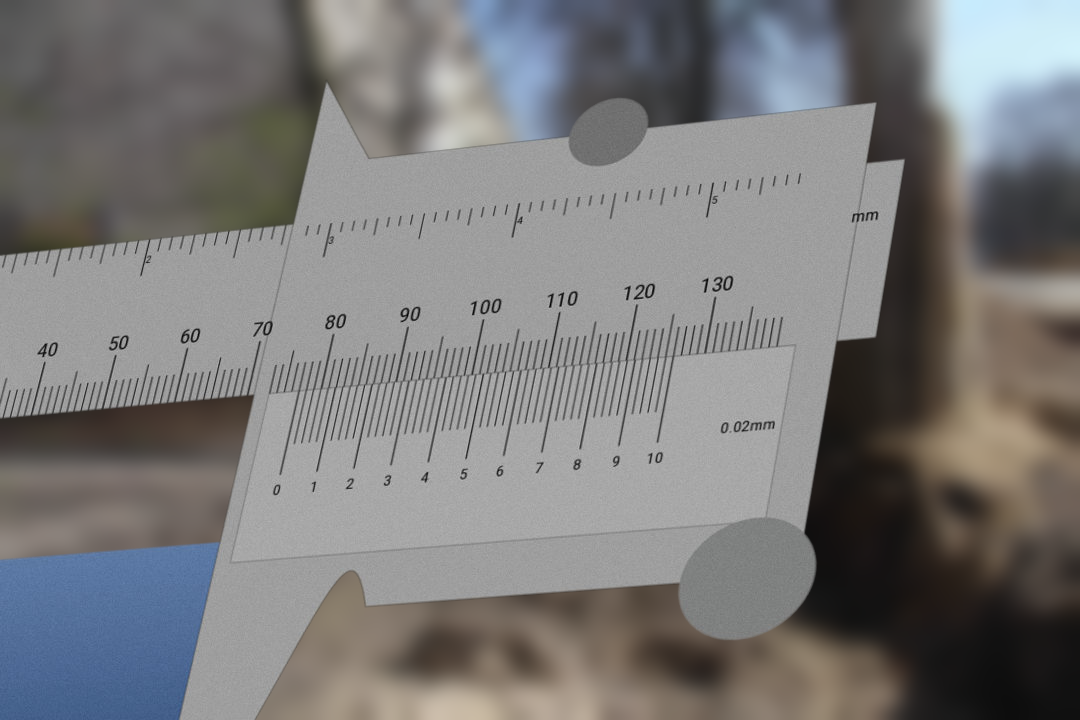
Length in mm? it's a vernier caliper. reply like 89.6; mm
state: 77.0; mm
